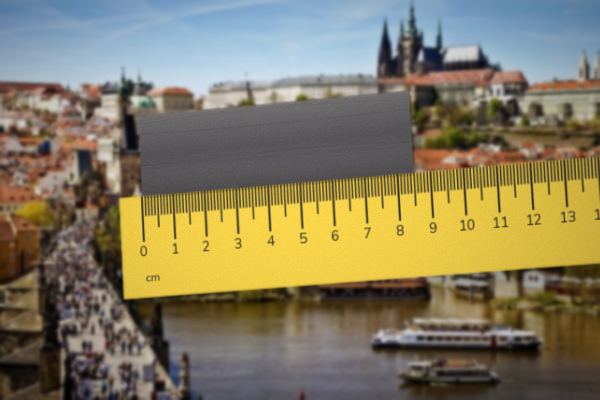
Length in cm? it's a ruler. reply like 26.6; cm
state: 8.5; cm
